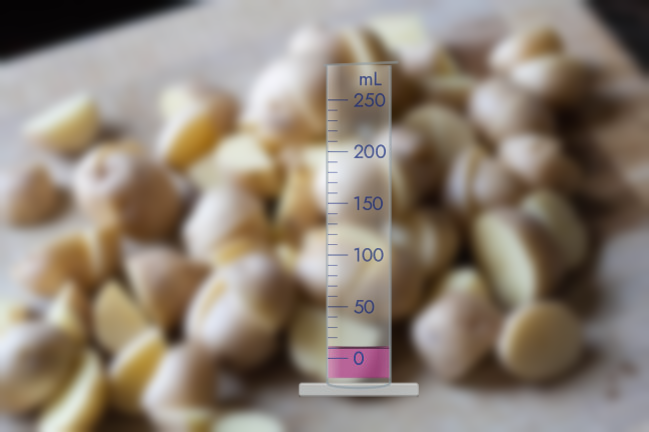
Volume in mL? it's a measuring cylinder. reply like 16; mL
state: 10; mL
